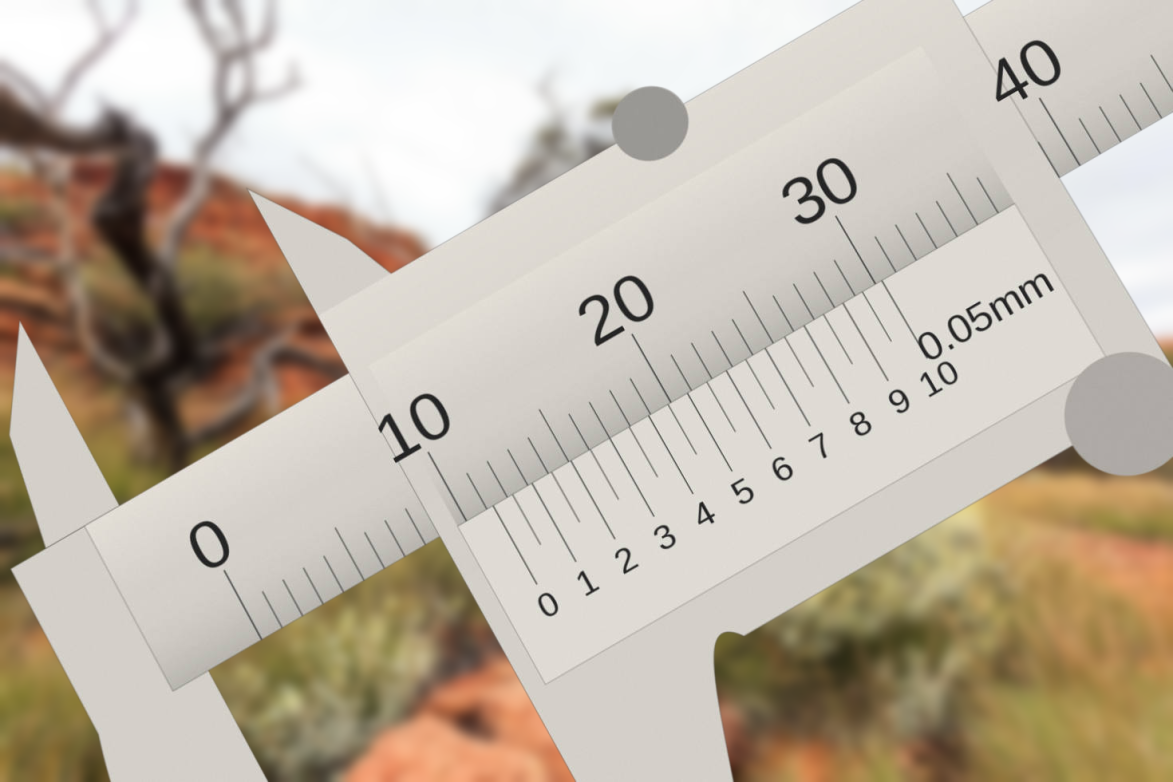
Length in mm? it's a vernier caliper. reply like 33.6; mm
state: 11.30; mm
